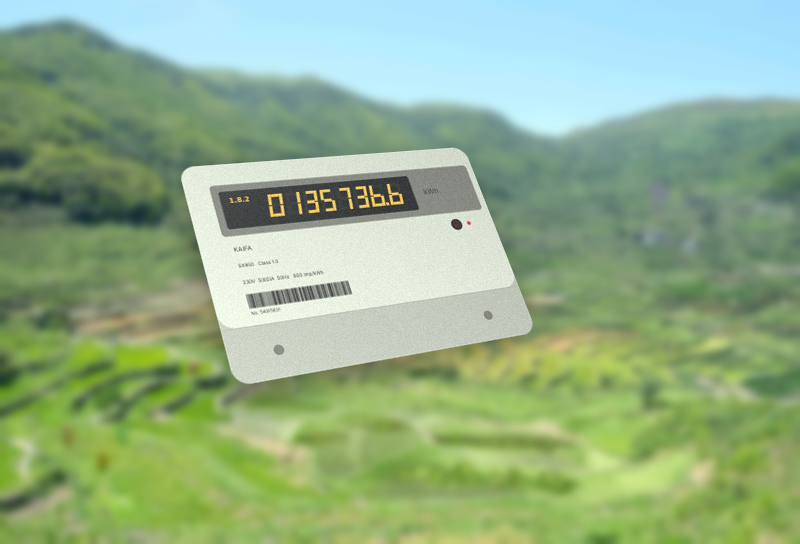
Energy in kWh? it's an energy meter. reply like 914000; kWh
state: 135736.6; kWh
